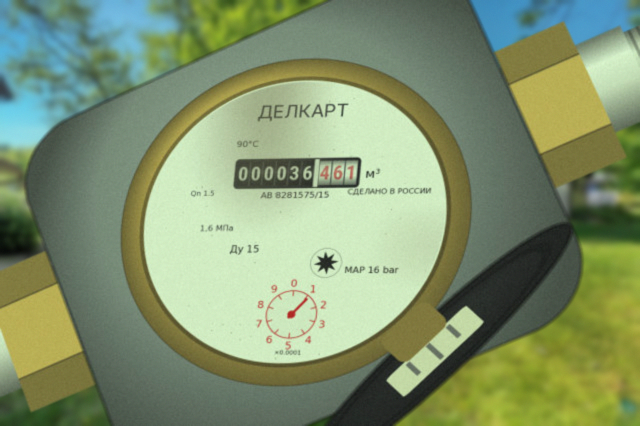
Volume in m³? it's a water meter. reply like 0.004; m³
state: 36.4611; m³
